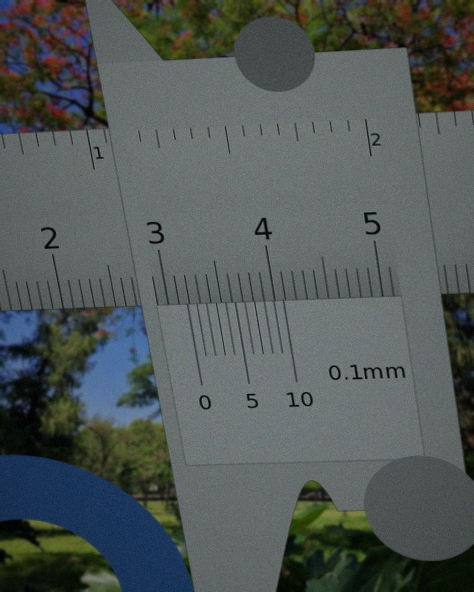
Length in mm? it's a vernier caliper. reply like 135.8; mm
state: 31.8; mm
